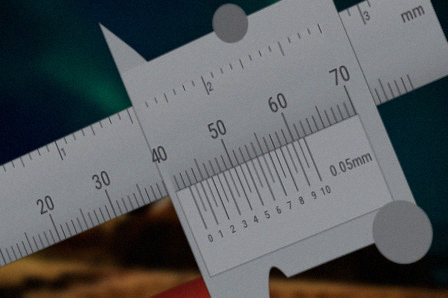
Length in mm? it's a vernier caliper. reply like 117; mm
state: 42.6; mm
